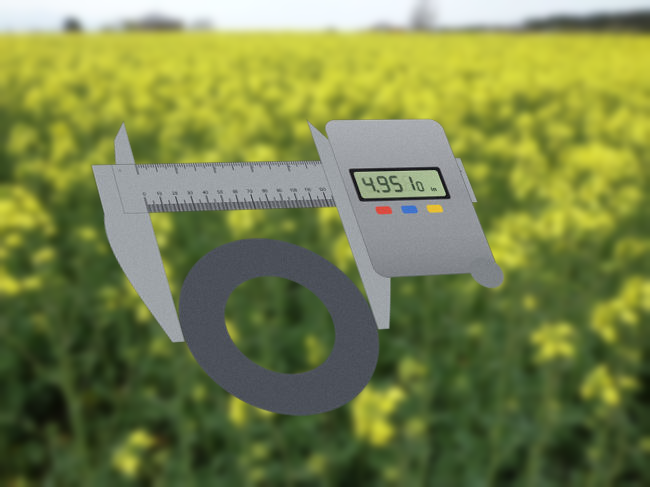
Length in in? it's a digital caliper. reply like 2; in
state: 4.9510; in
